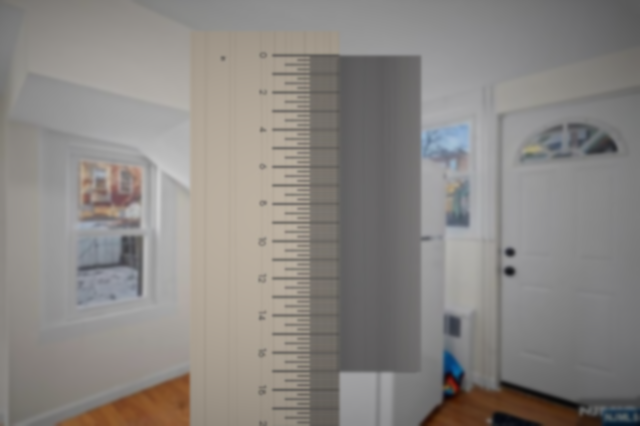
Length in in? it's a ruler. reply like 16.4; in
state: 17; in
